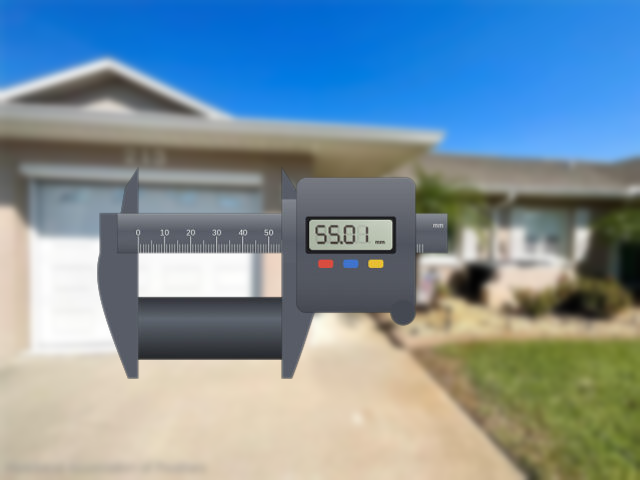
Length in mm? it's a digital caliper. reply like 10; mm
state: 55.01; mm
